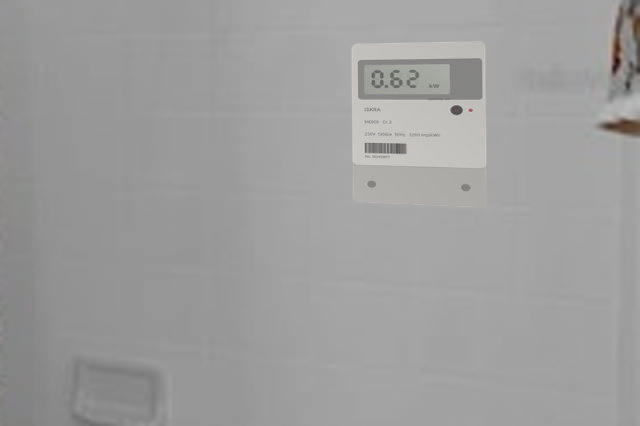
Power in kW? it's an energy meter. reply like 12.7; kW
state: 0.62; kW
